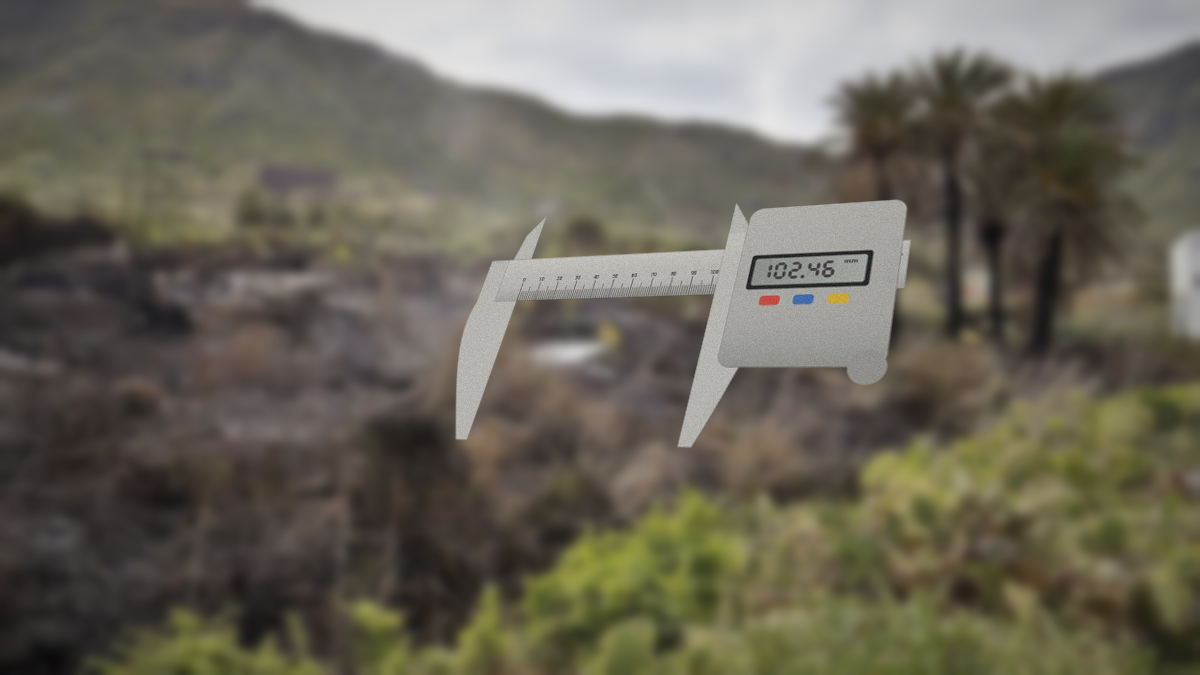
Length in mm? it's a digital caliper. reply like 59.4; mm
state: 102.46; mm
